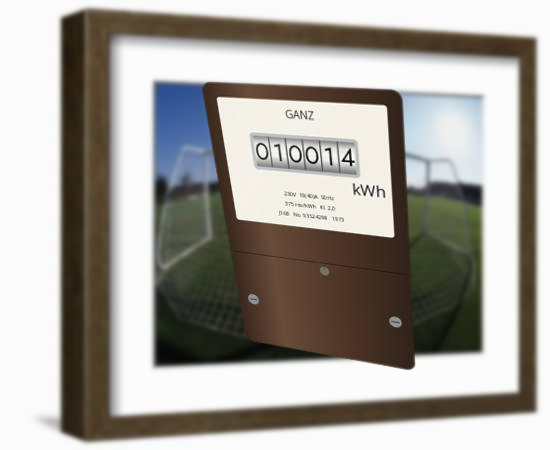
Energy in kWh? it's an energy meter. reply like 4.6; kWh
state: 10014; kWh
